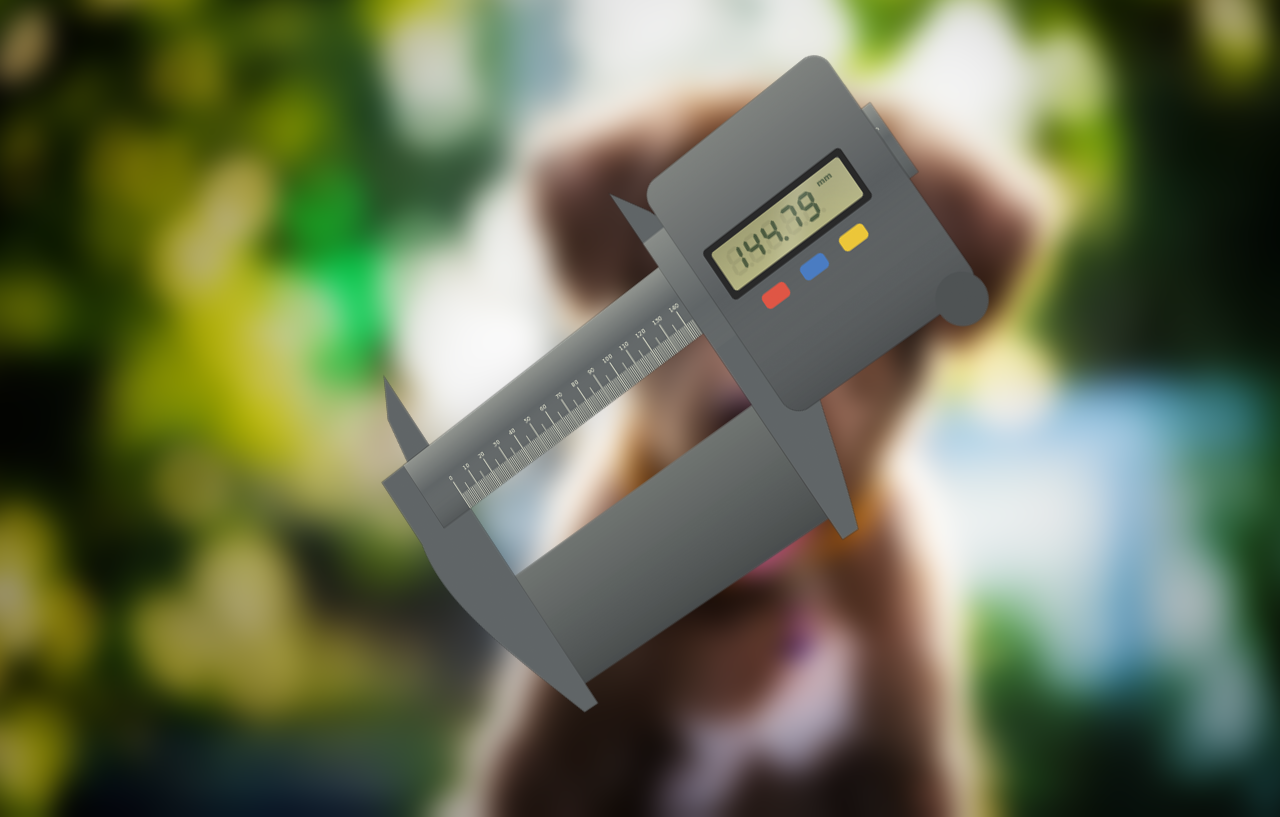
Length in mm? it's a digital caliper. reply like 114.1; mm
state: 144.79; mm
